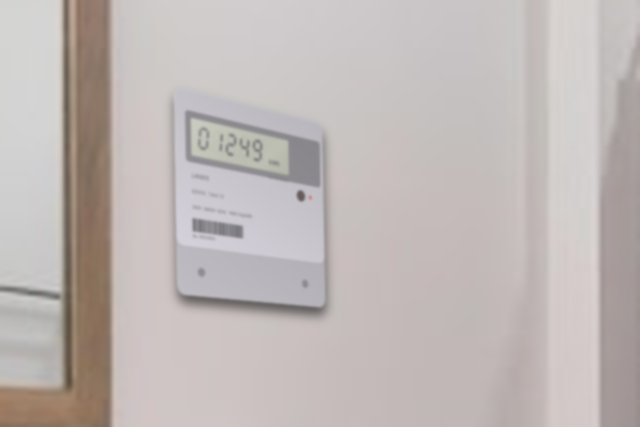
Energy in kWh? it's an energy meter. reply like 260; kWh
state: 1249; kWh
